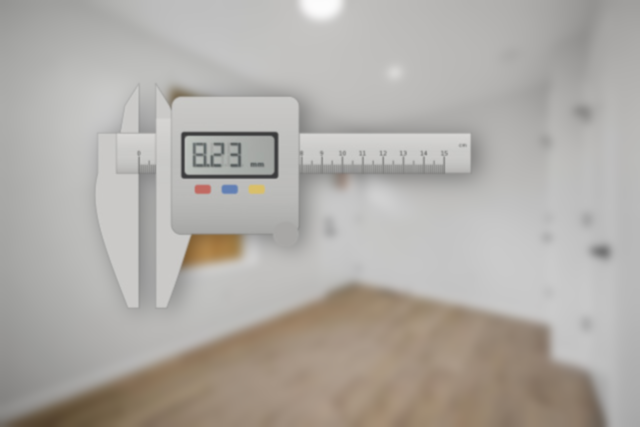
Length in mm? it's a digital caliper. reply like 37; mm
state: 8.23; mm
